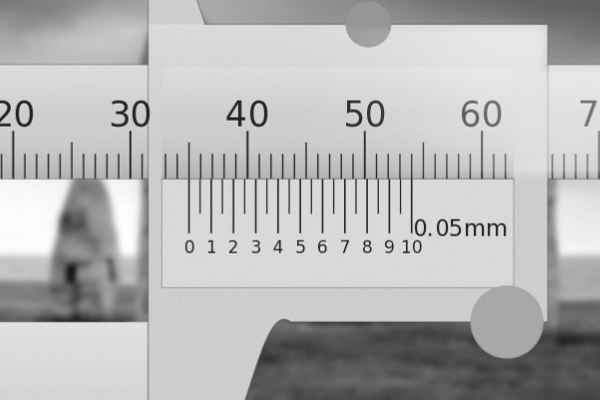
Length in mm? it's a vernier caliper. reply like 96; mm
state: 35.0; mm
